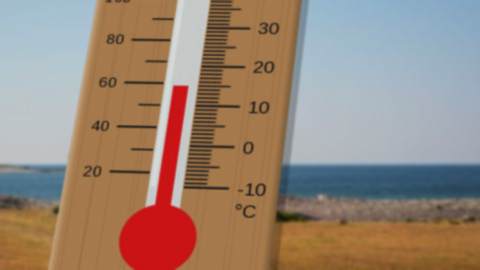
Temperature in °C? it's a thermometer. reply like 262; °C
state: 15; °C
